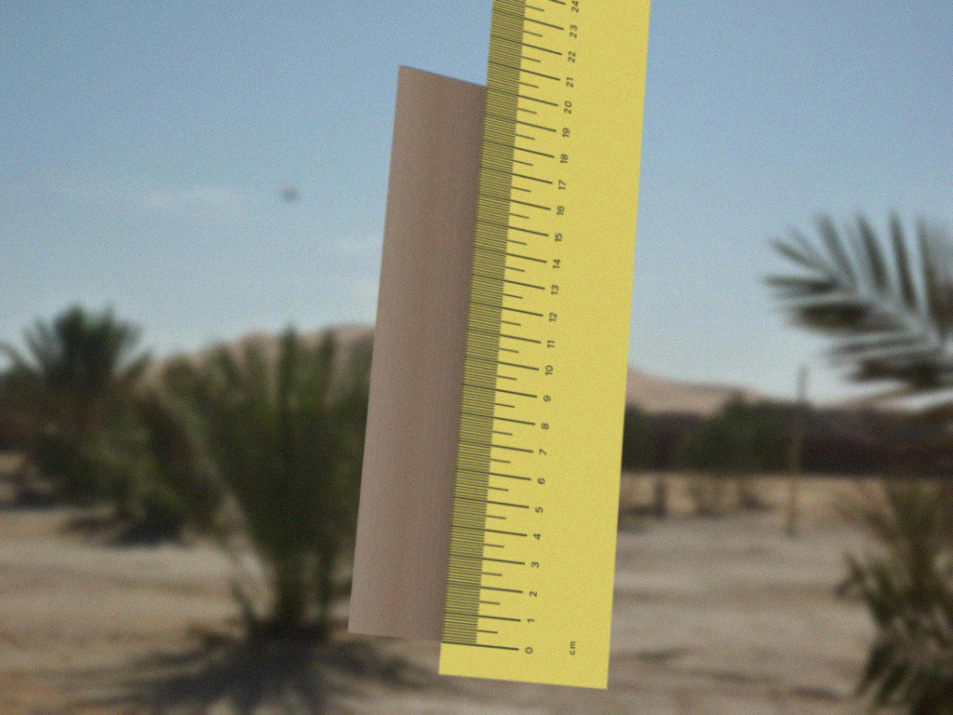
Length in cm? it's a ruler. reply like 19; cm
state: 20; cm
